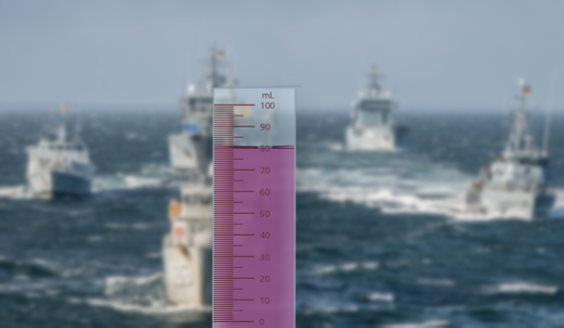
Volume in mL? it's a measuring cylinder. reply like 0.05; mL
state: 80; mL
